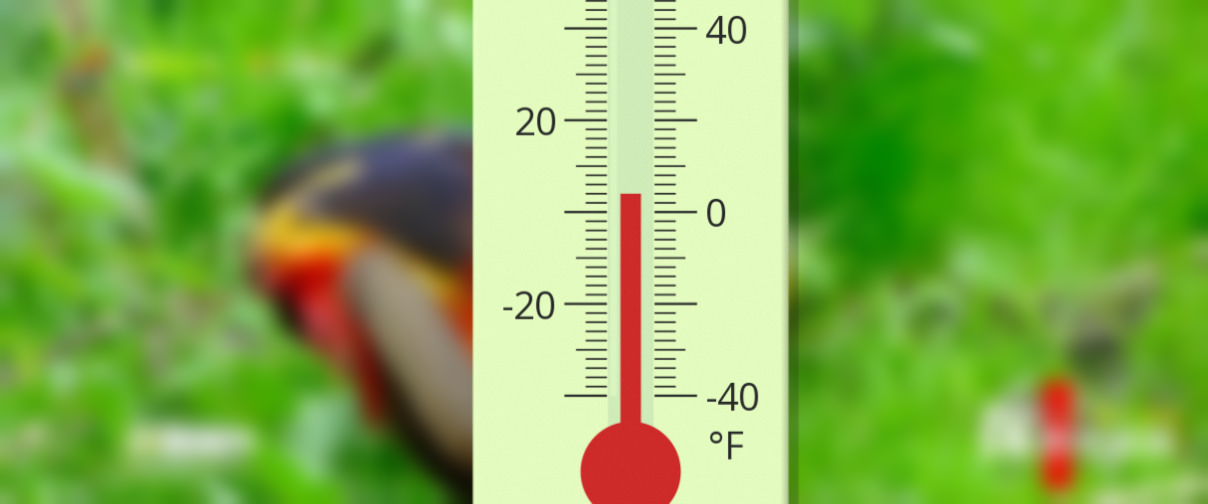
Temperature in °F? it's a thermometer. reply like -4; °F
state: 4; °F
